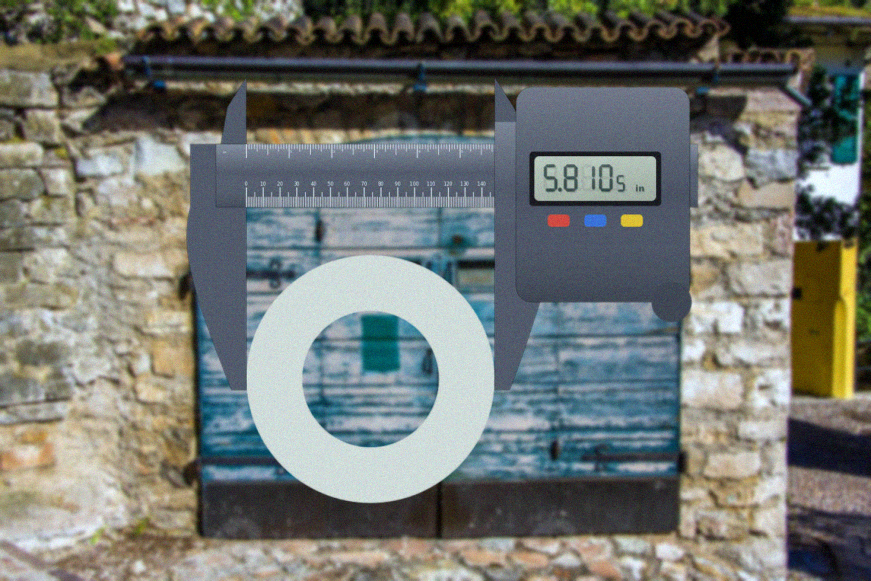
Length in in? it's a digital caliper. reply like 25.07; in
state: 5.8105; in
